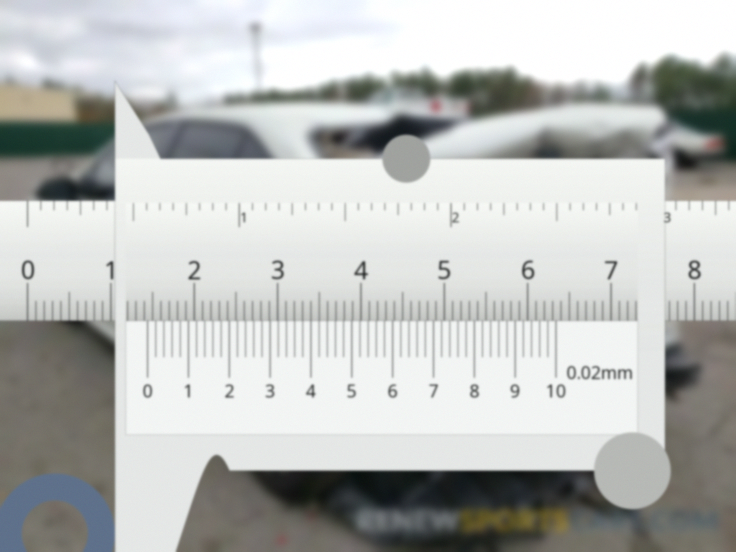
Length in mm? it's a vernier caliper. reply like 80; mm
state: 14.4; mm
